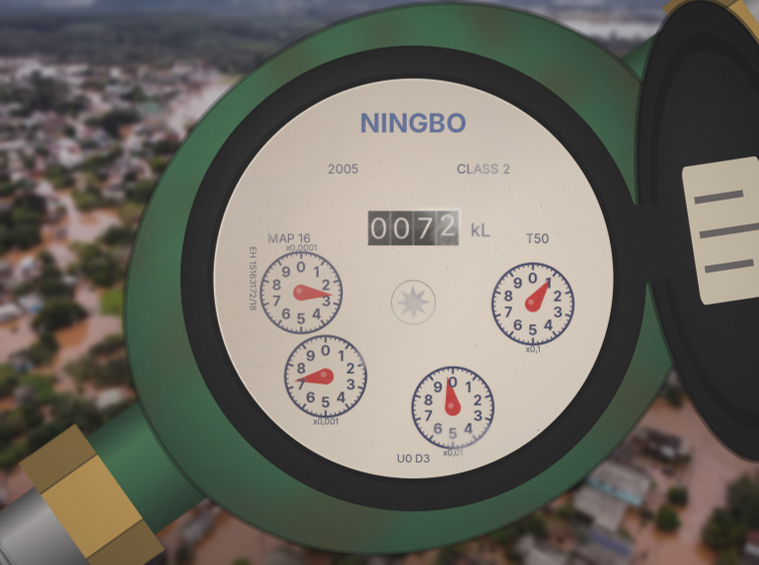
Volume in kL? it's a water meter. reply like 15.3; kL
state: 72.0972; kL
